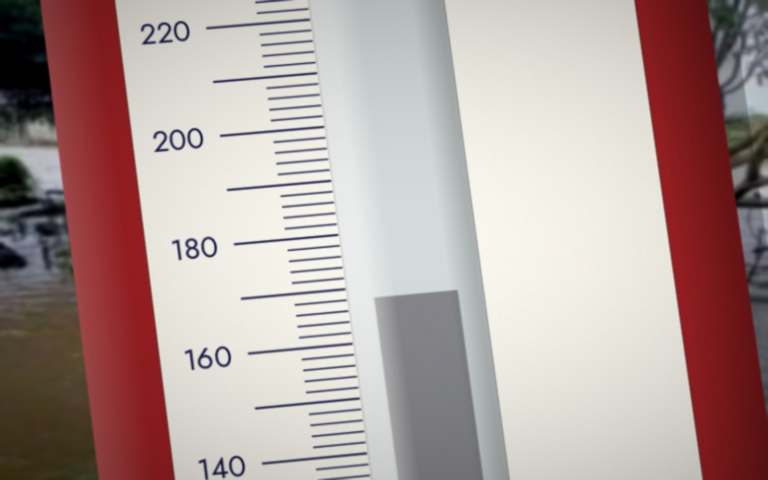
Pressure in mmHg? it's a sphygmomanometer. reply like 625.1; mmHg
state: 168; mmHg
